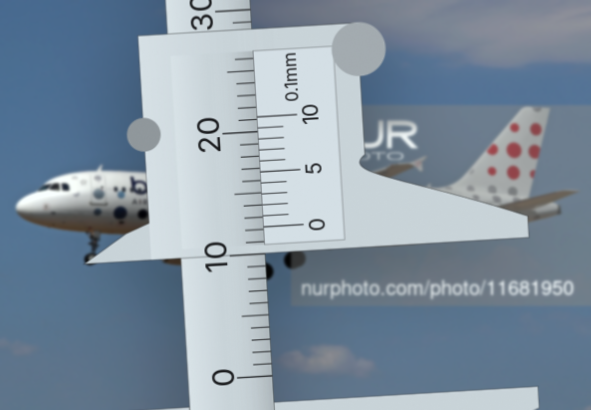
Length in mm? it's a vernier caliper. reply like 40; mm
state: 12.2; mm
